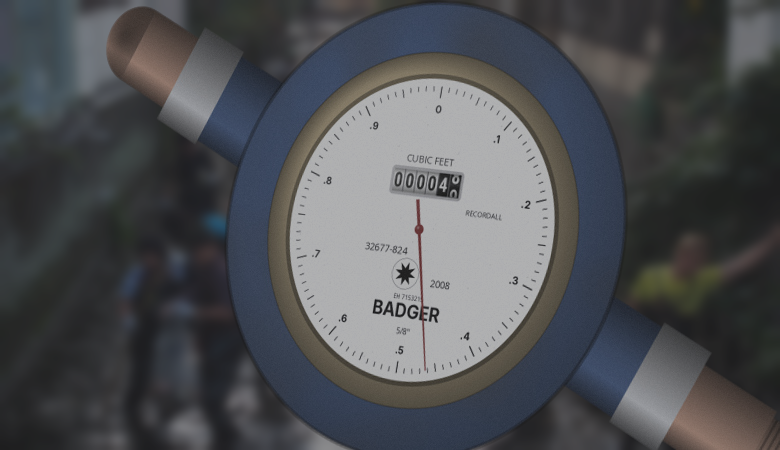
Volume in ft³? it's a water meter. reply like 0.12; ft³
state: 48.46; ft³
